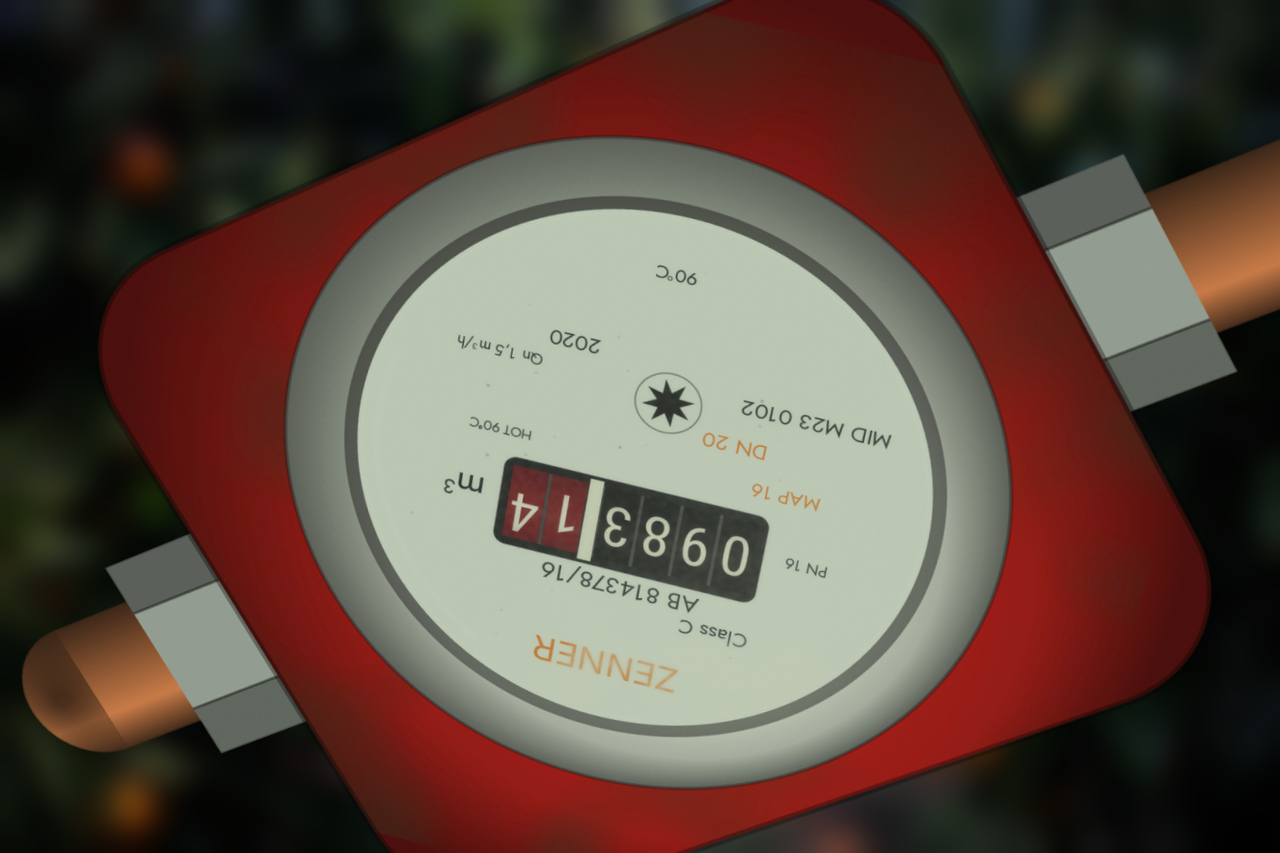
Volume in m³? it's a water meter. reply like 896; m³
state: 983.14; m³
